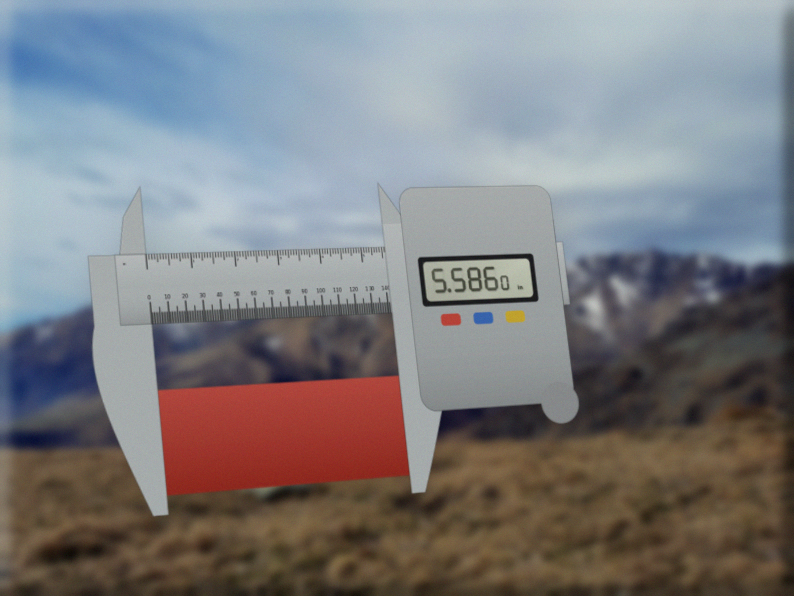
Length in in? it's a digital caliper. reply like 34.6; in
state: 5.5860; in
